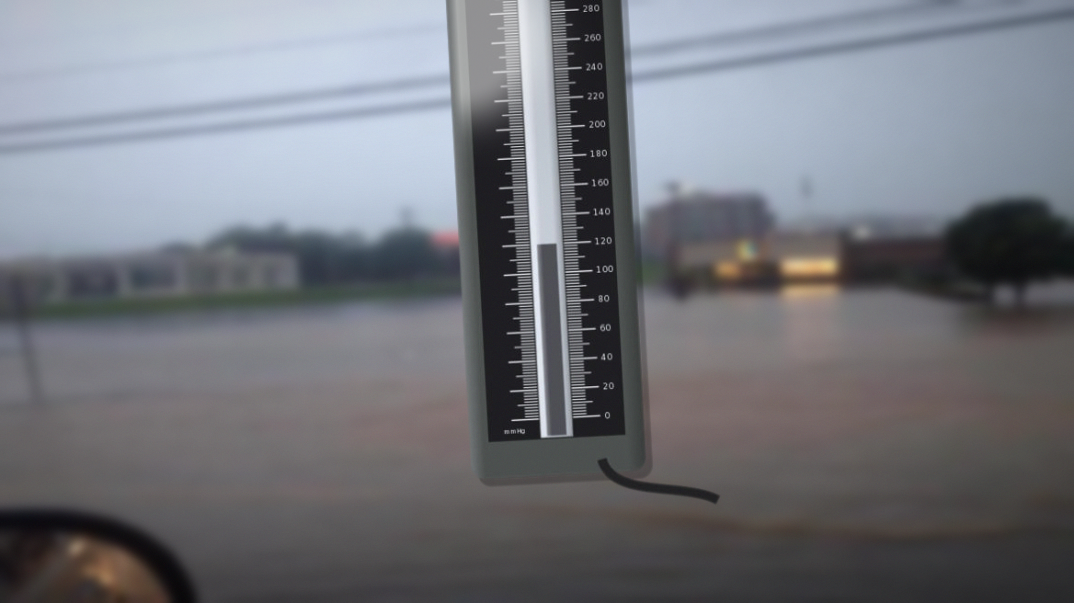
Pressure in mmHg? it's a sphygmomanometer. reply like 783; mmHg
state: 120; mmHg
